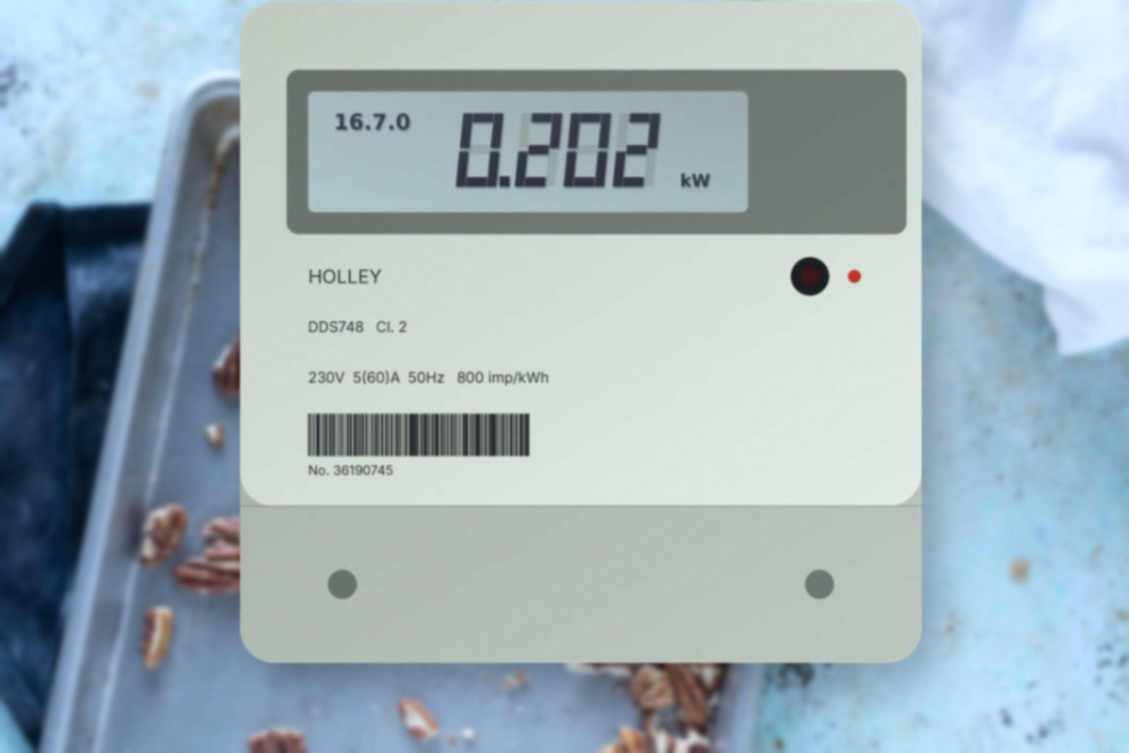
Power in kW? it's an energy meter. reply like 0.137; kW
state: 0.202; kW
